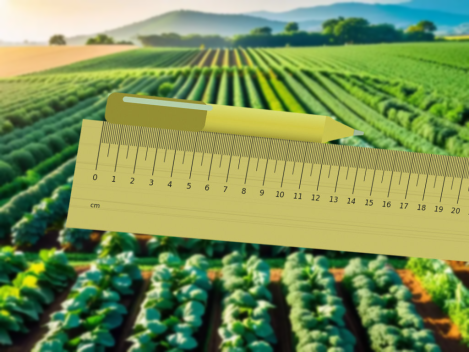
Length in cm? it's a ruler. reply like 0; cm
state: 14; cm
